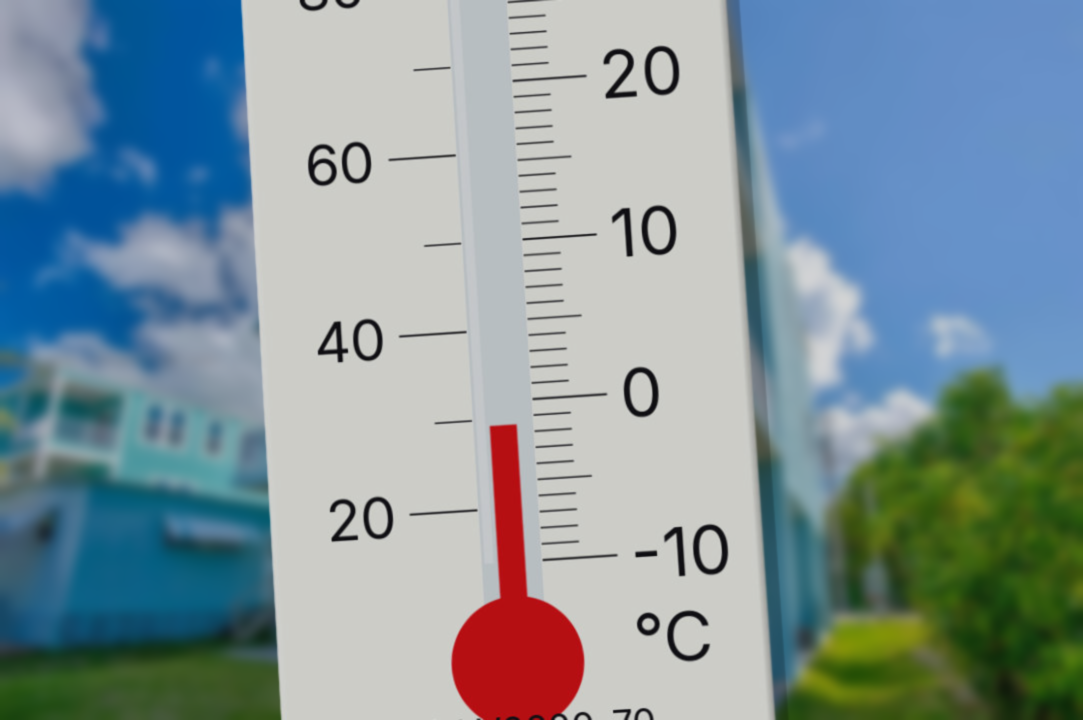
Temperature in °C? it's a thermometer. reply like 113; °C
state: -1.5; °C
